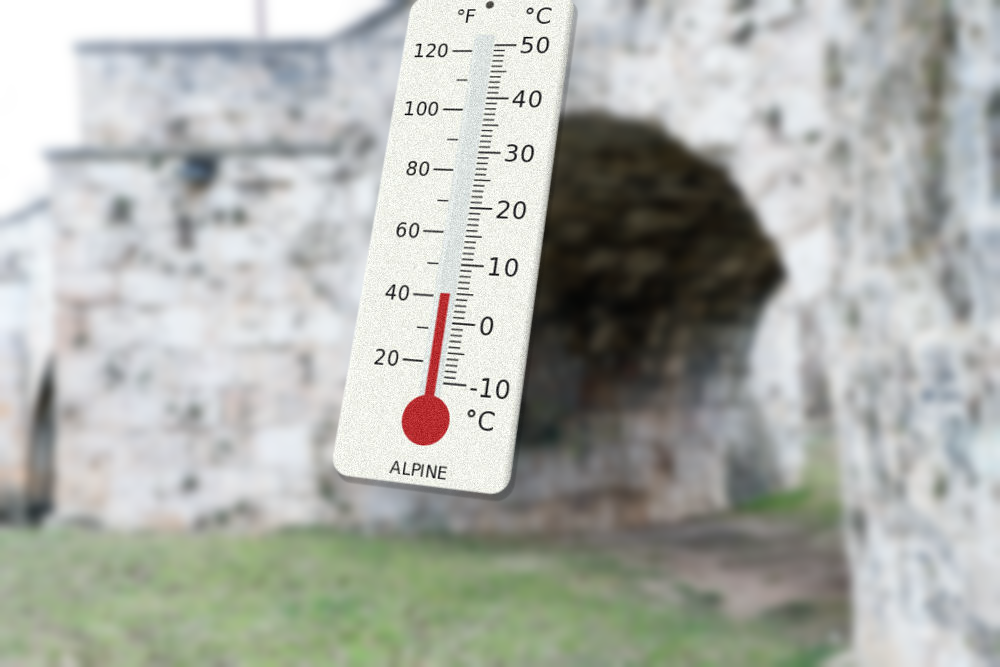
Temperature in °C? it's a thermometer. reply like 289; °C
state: 5; °C
